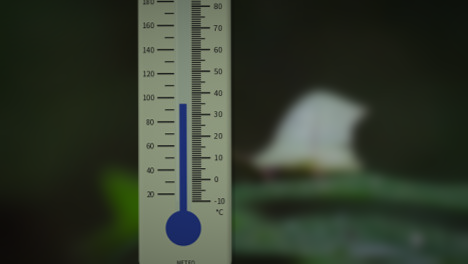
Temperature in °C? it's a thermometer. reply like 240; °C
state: 35; °C
